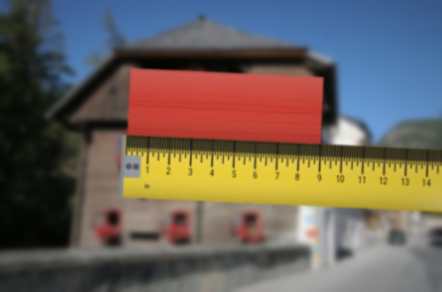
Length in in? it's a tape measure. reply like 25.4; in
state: 9; in
